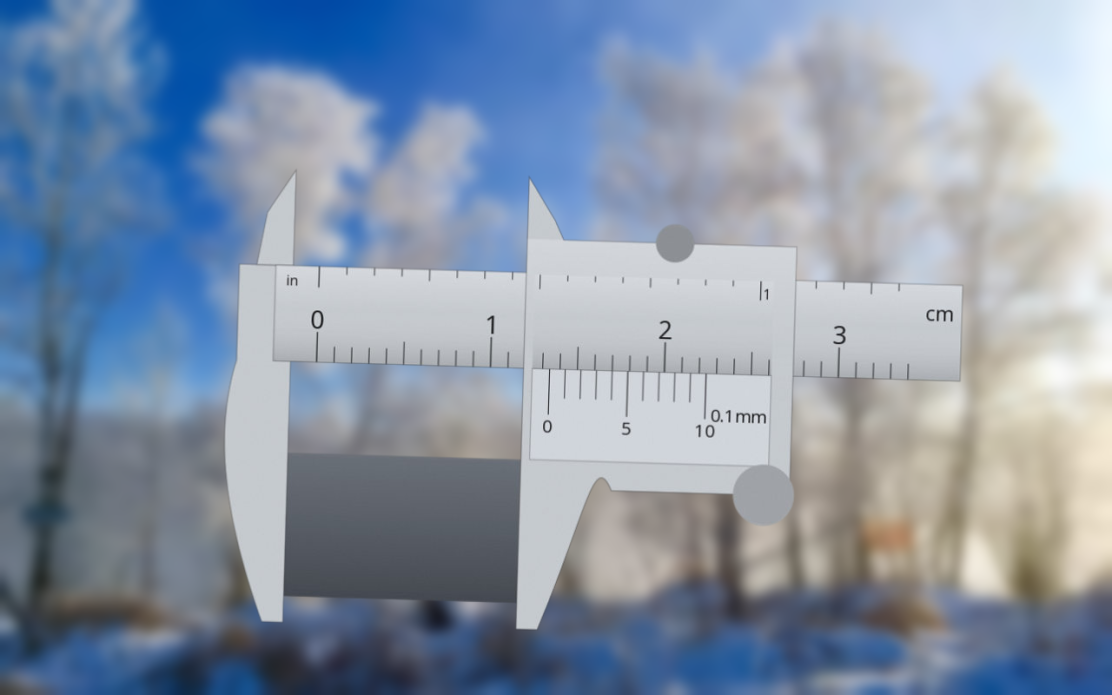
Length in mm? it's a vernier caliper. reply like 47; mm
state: 13.4; mm
